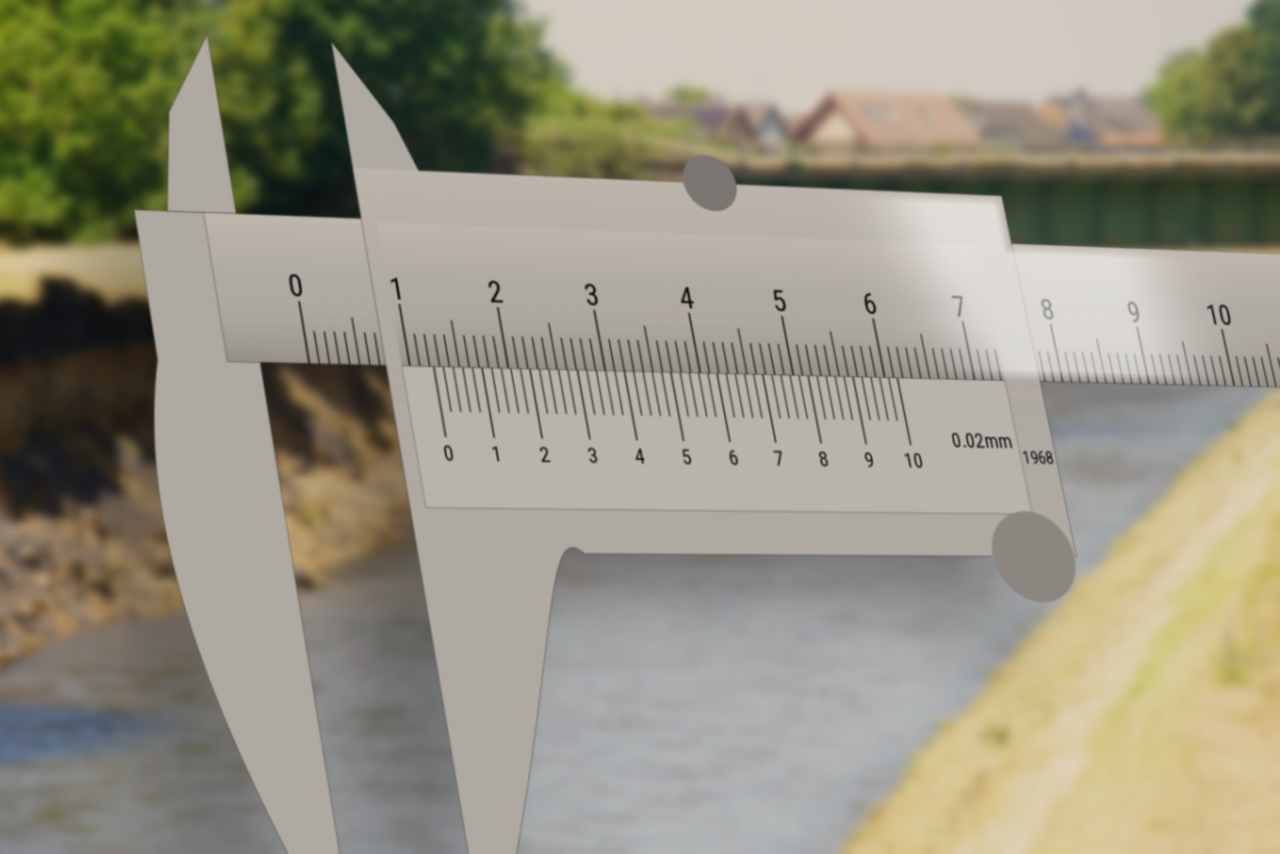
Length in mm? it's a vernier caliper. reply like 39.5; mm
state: 12.4; mm
